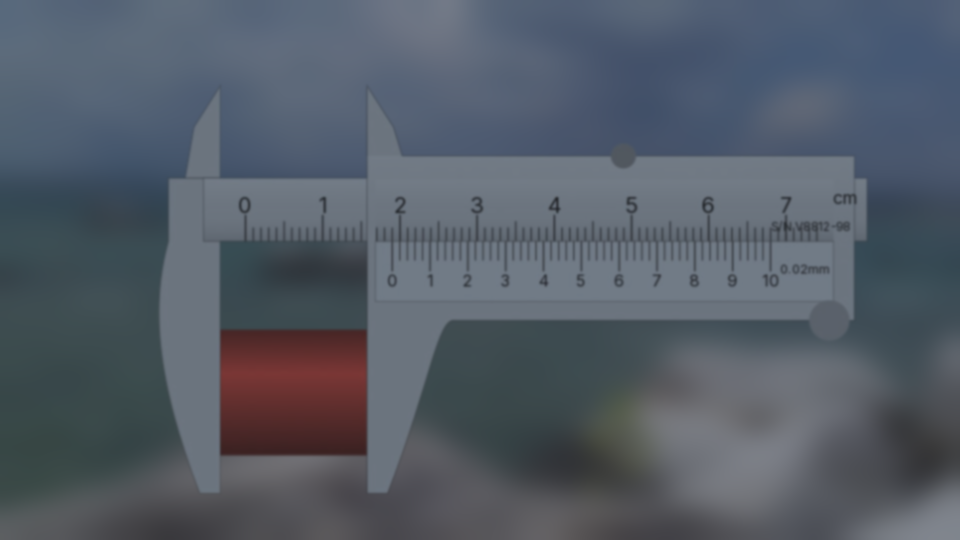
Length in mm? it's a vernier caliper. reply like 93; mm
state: 19.0; mm
